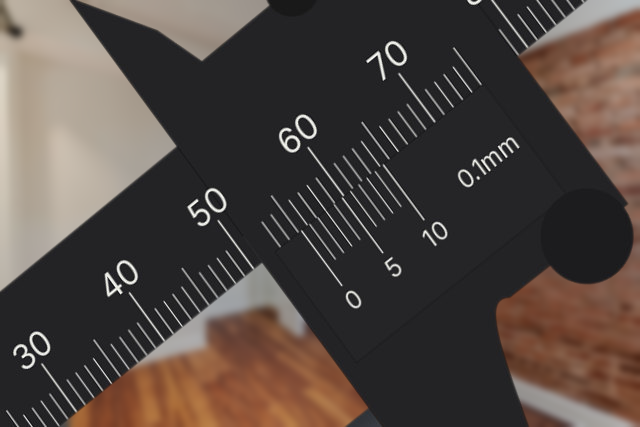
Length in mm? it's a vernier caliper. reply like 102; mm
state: 55.3; mm
